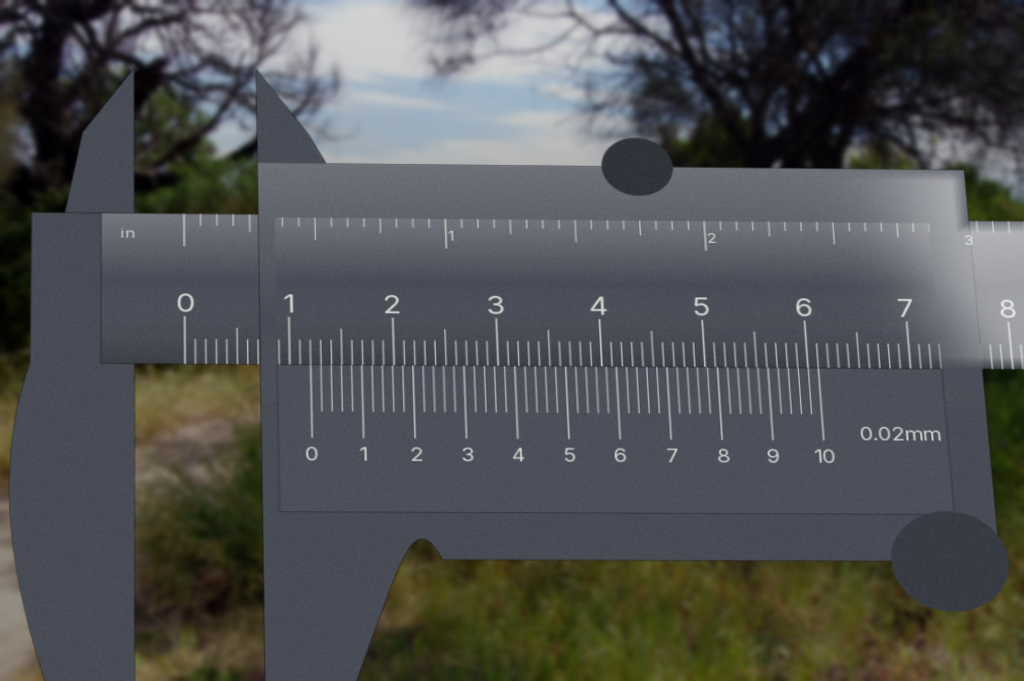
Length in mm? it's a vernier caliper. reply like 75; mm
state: 12.0; mm
